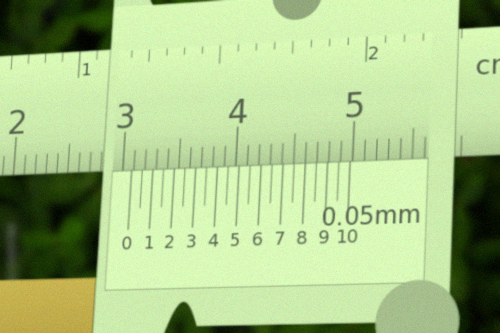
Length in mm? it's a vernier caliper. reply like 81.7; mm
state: 30.8; mm
